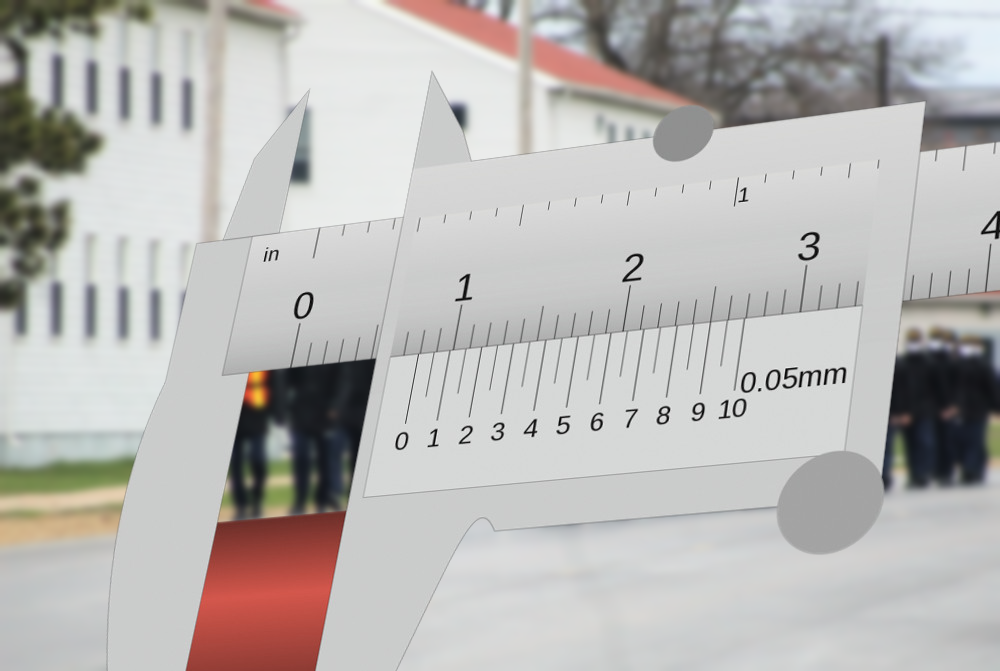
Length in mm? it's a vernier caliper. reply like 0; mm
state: 7.9; mm
